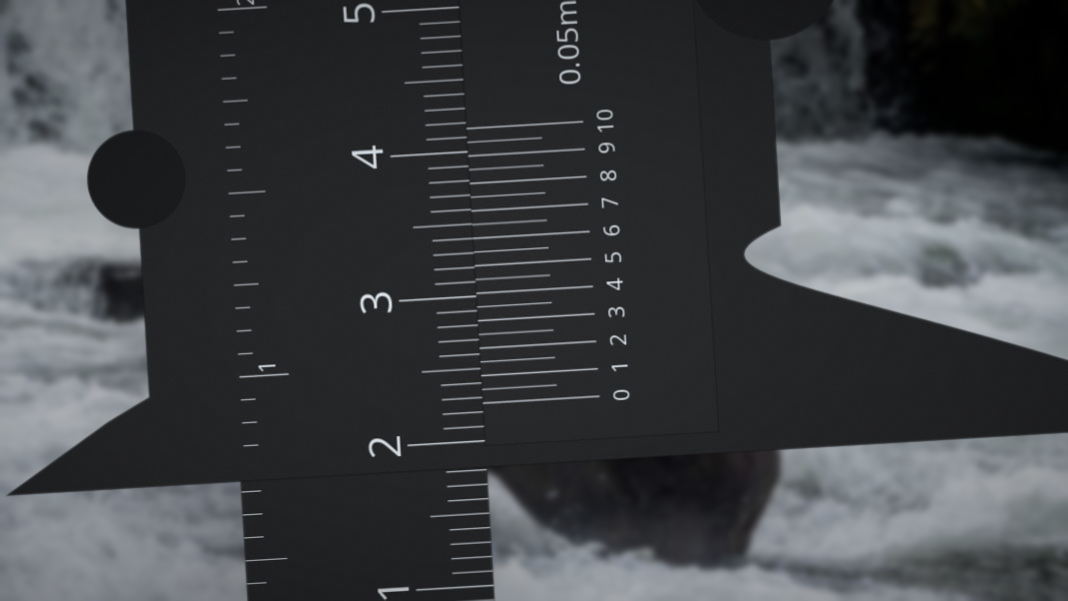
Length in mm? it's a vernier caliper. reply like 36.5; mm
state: 22.6; mm
